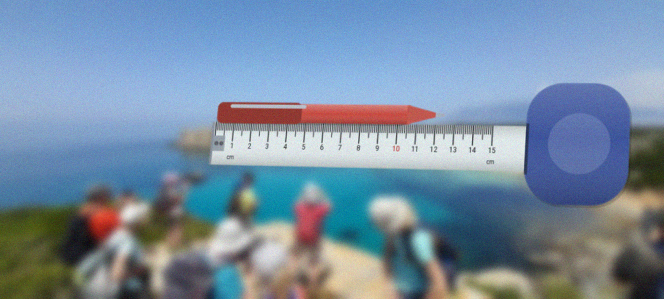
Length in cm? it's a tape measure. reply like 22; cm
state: 12.5; cm
